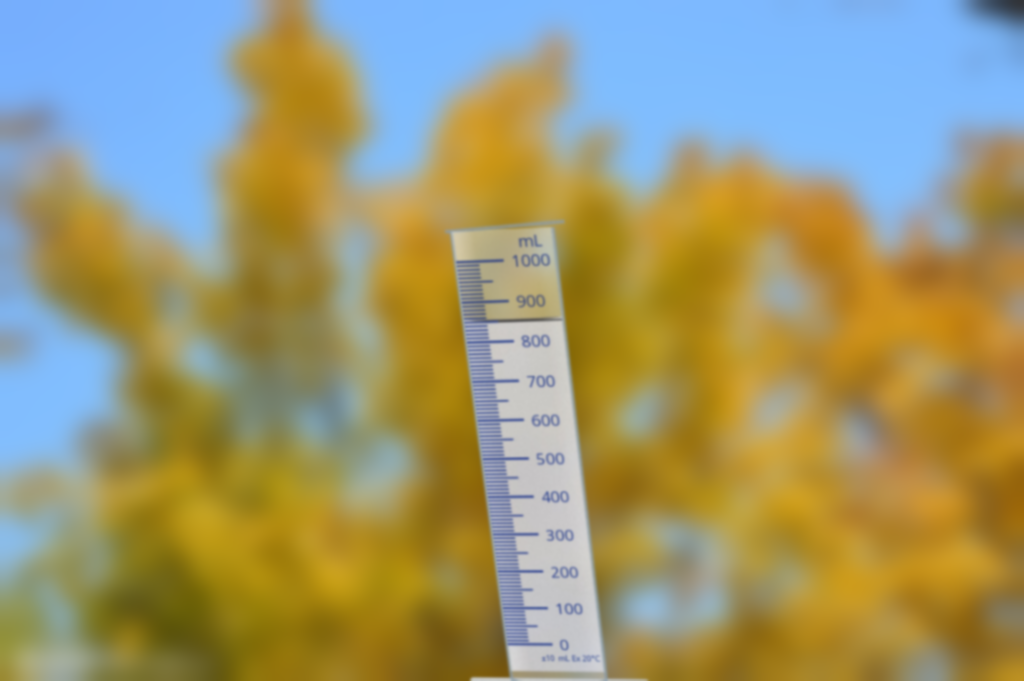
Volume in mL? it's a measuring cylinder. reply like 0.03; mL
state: 850; mL
